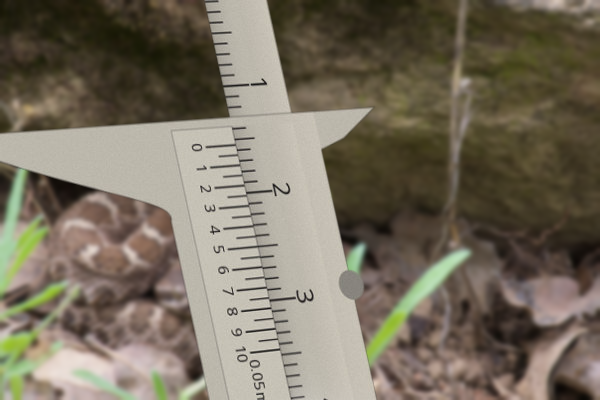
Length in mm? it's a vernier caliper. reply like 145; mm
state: 15.5; mm
